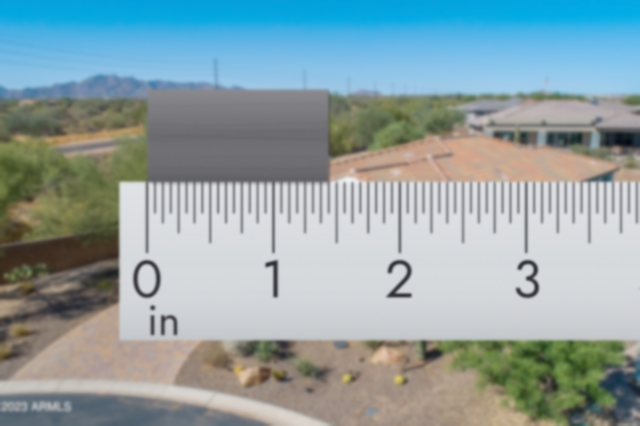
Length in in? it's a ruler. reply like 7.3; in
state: 1.4375; in
